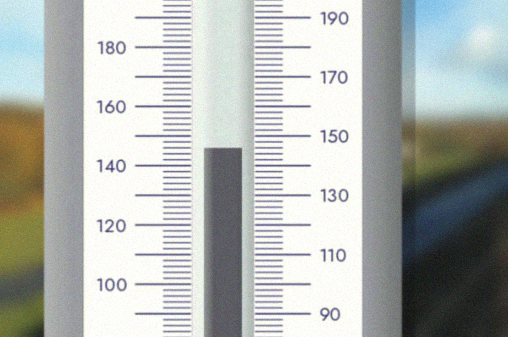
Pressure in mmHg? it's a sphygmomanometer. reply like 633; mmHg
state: 146; mmHg
